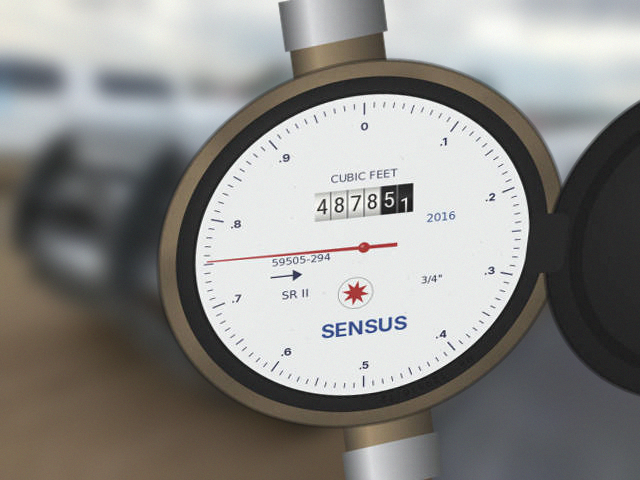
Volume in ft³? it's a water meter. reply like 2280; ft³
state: 487850.75; ft³
